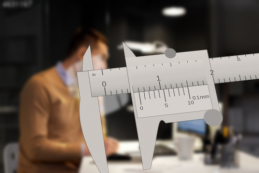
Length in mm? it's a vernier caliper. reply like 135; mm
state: 6.0; mm
